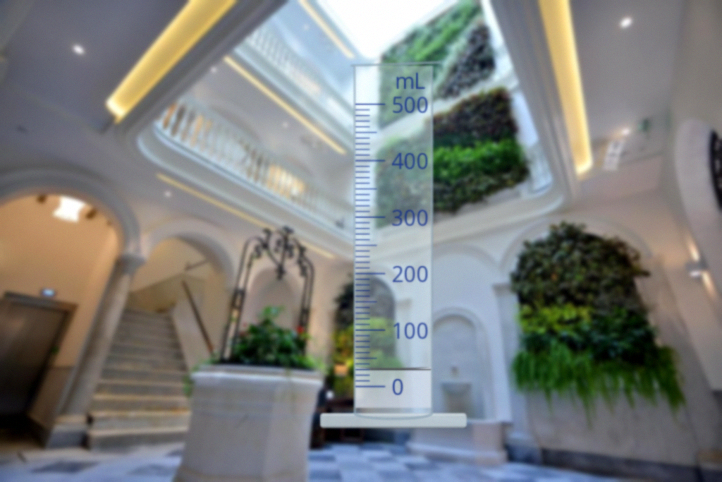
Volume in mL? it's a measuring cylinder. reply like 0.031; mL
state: 30; mL
